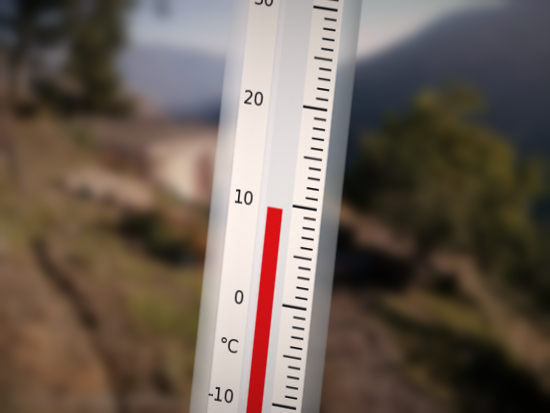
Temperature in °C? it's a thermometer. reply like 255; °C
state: 9.5; °C
